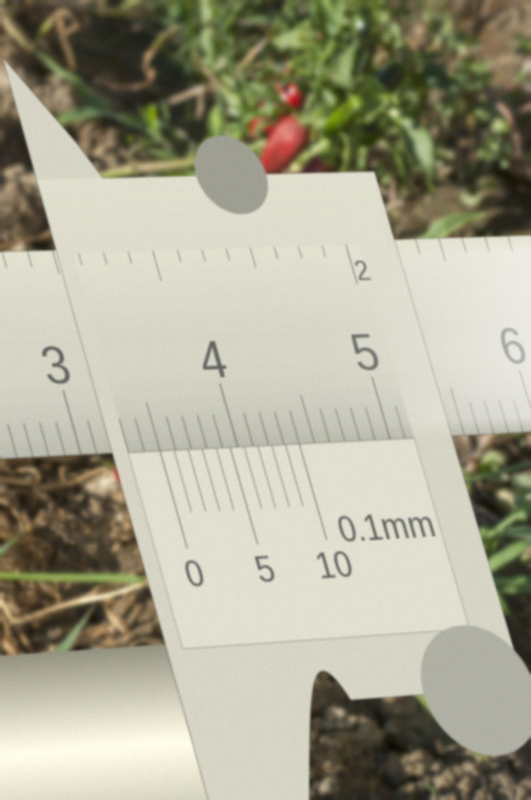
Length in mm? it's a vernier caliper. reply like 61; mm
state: 35.0; mm
